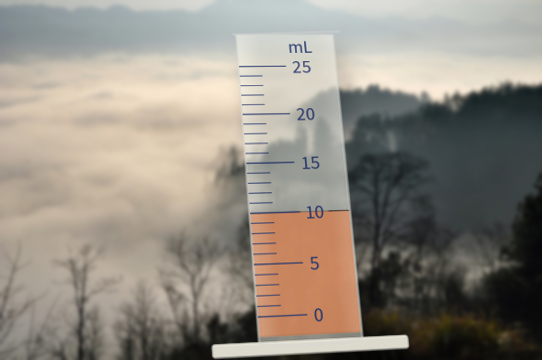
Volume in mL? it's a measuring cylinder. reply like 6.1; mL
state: 10; mL
